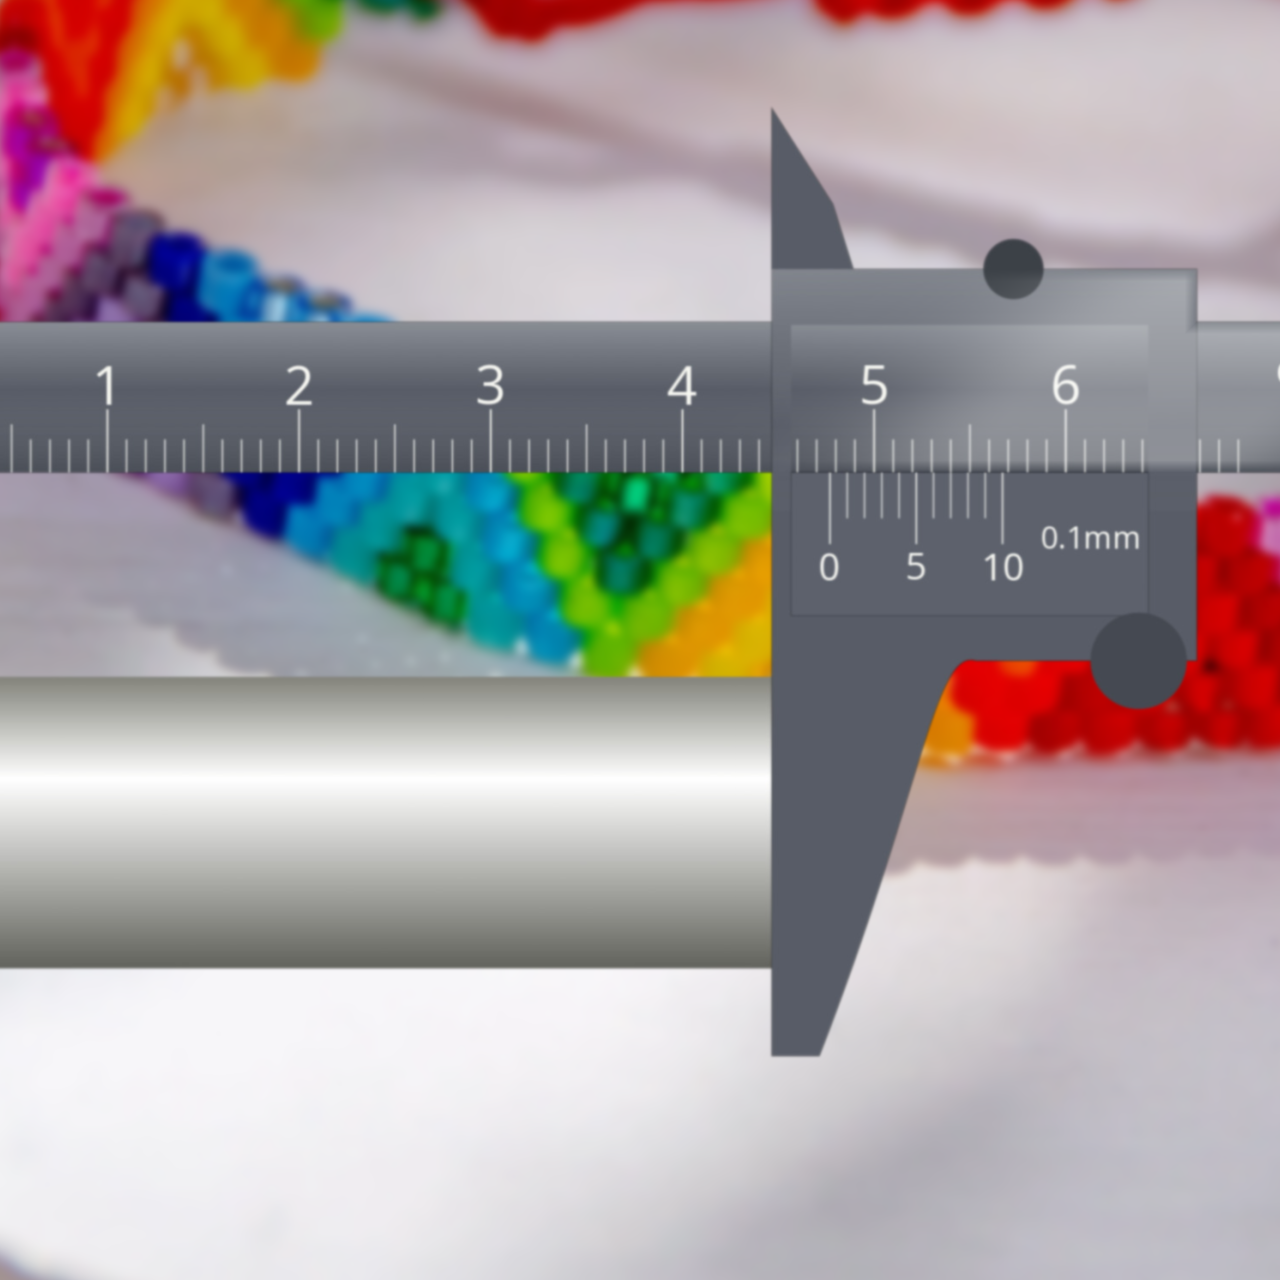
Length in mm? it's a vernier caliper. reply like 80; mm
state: 47.7; mm
